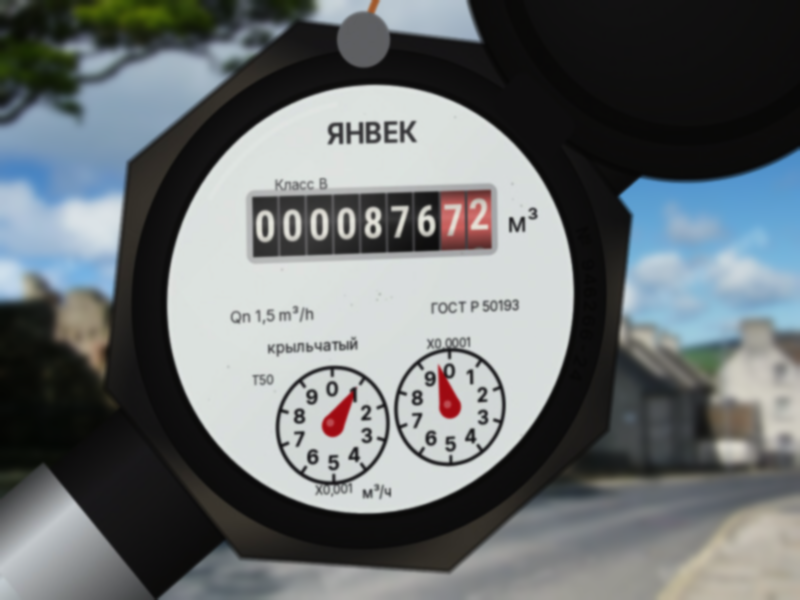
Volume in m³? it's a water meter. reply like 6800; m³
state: 876.7209; m³
